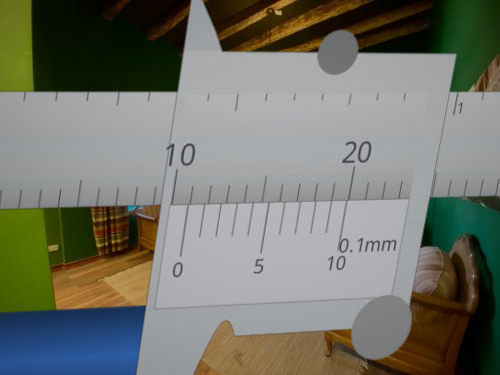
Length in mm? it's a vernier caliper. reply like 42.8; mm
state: 10.9; mm
